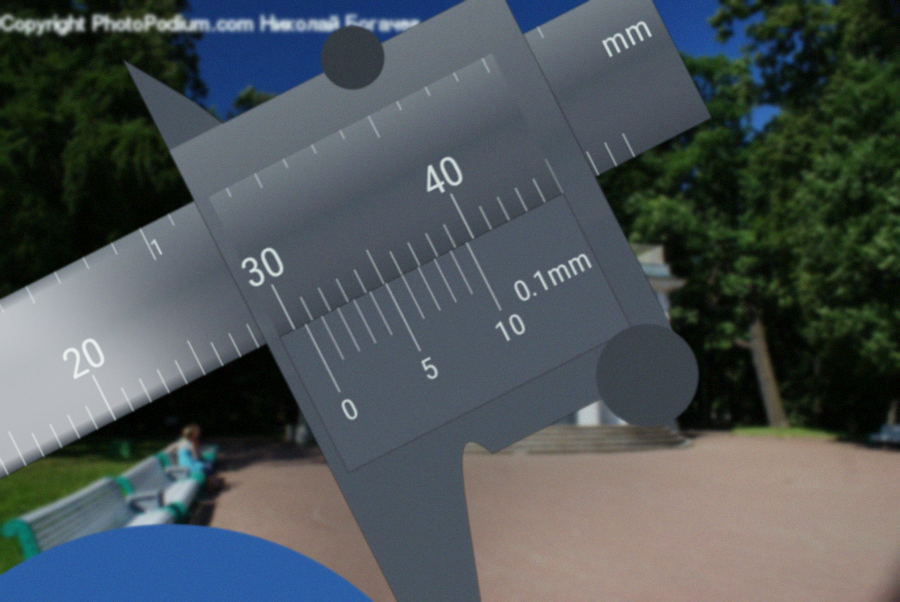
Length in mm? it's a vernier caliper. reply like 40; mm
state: 30.6; mm
